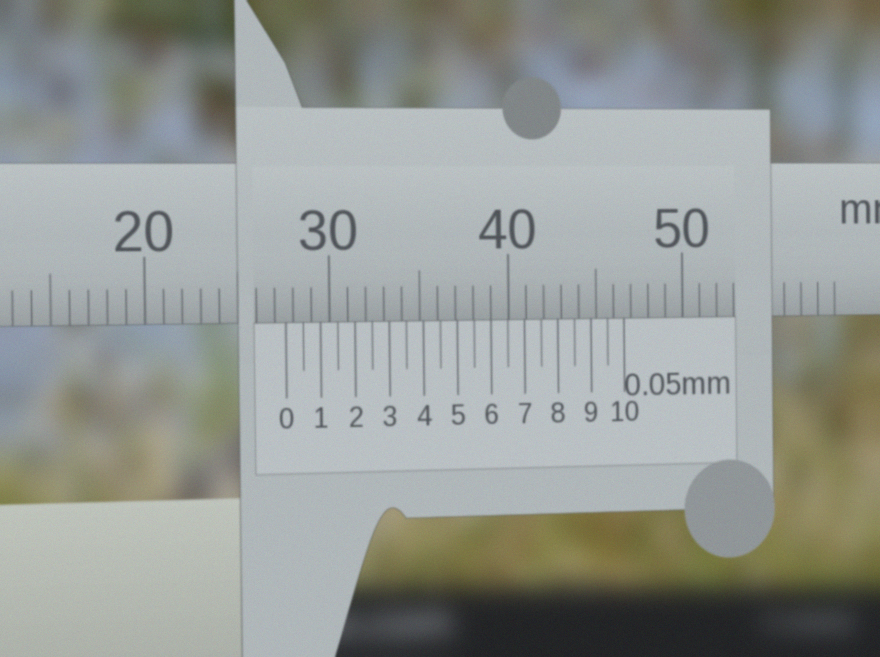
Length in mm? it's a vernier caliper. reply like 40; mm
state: 27.6; mm
